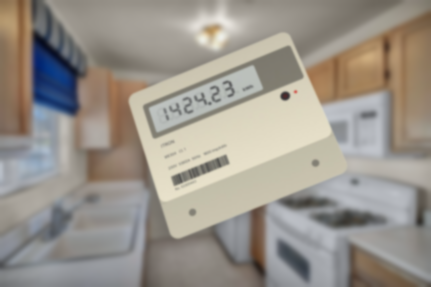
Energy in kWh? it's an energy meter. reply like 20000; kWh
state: 1424.23; kWh
